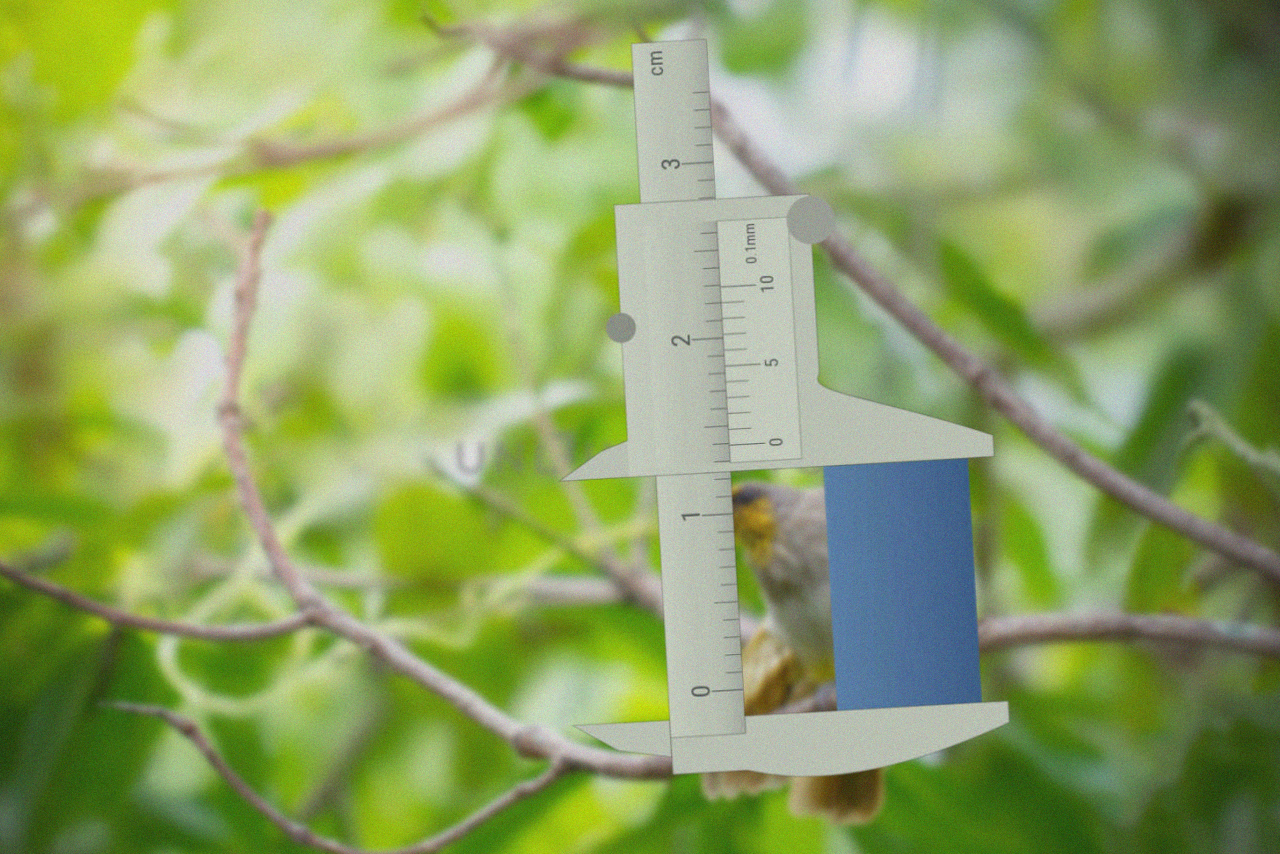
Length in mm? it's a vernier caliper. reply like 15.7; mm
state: 13.9; mm
